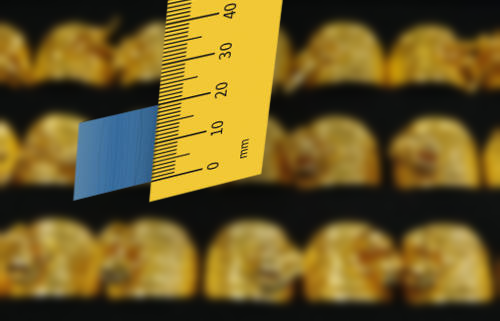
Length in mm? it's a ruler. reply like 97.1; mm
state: 20; mm
